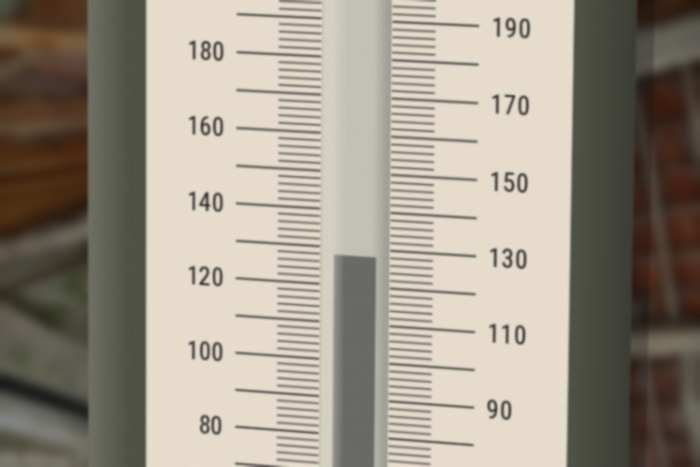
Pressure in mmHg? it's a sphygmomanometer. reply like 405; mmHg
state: 128; mmHg
